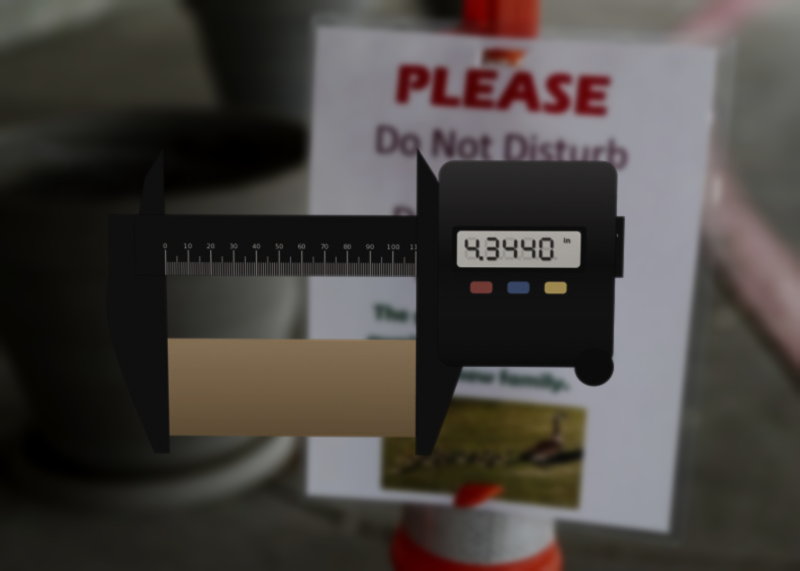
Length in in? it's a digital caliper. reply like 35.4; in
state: 4.3440; in
